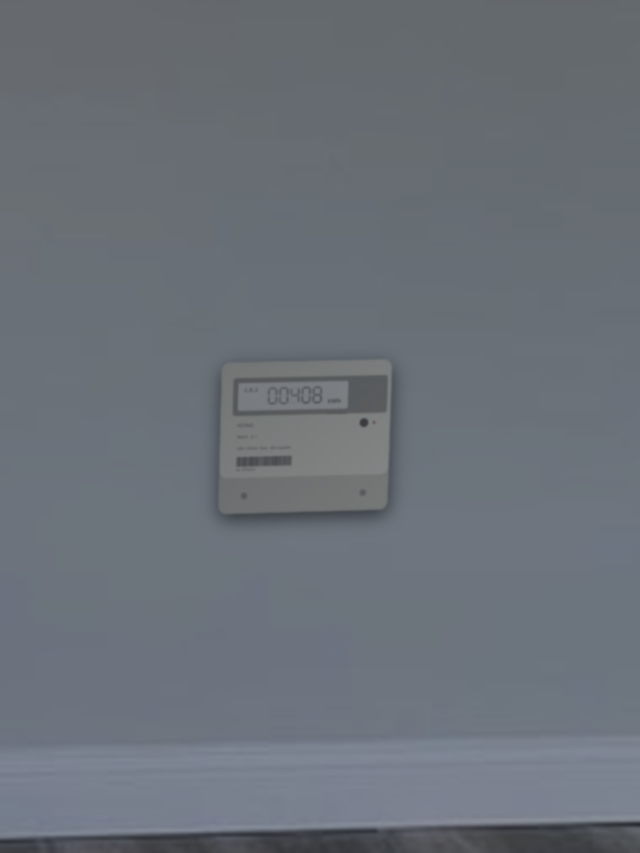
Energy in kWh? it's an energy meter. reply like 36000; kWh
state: 408; kWh
